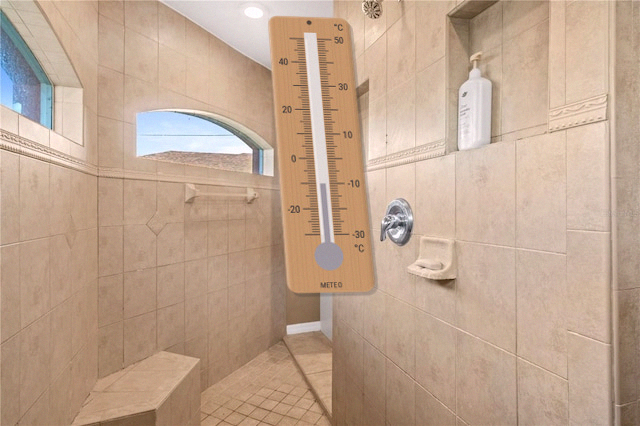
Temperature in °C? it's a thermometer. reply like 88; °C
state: -10; °C
